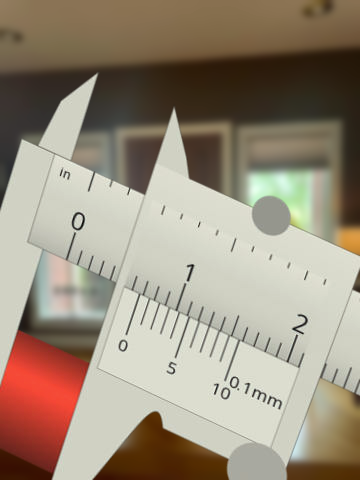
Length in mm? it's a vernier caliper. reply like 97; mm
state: 6.7; mm
